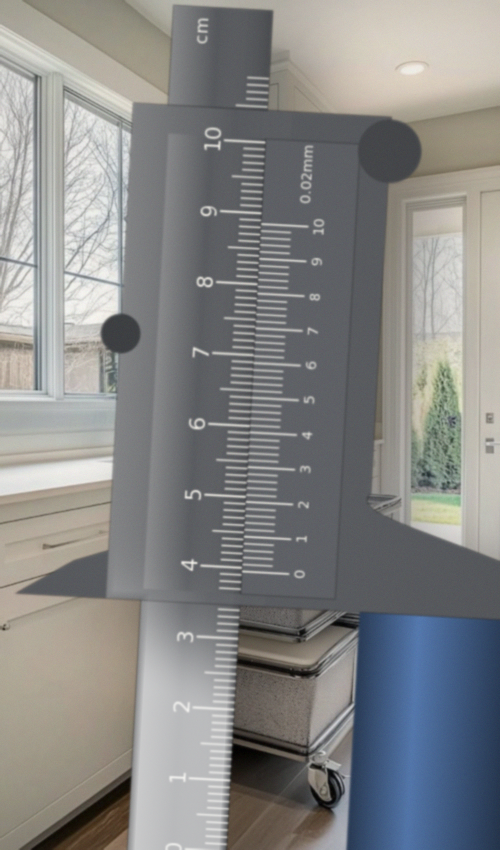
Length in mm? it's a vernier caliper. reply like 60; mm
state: 39.5; mm
